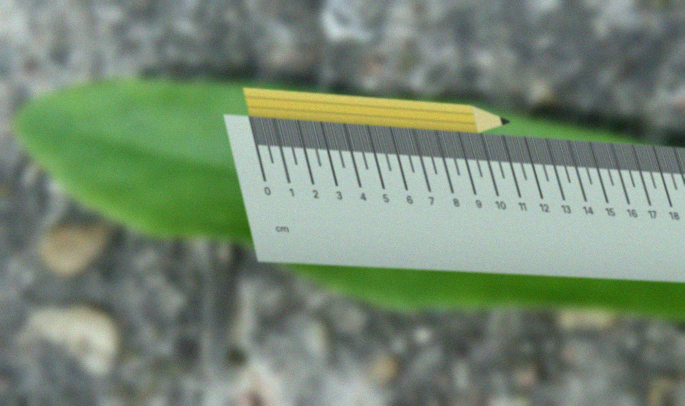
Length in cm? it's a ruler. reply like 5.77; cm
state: 11.5; cm
